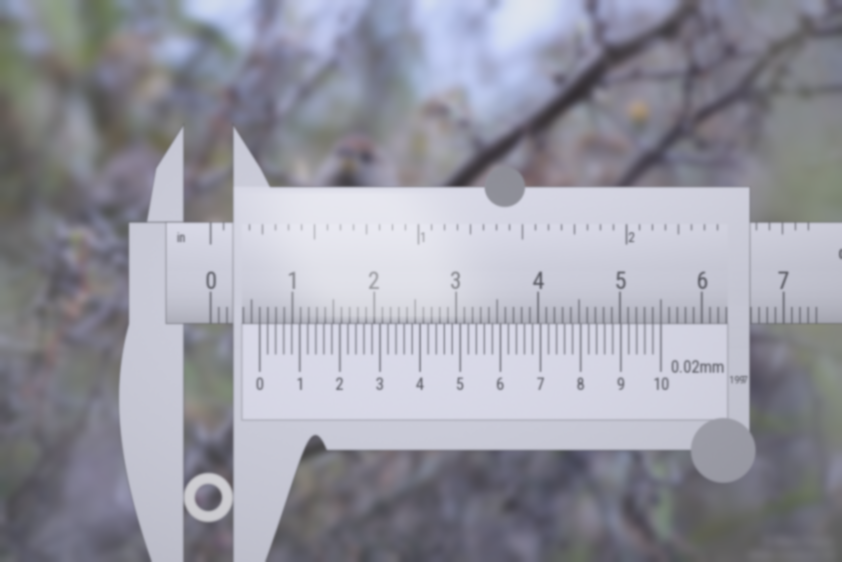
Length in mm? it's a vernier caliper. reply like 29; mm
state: 6.0; mm
